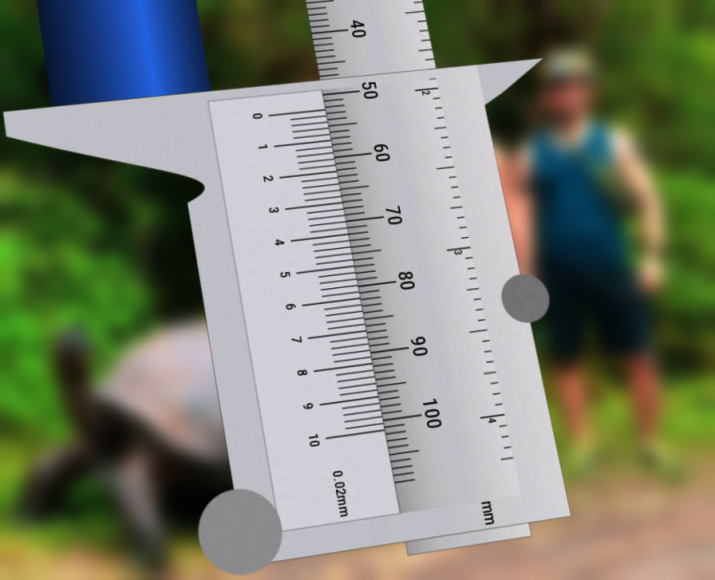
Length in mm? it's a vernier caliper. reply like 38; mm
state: 52.4; mm
